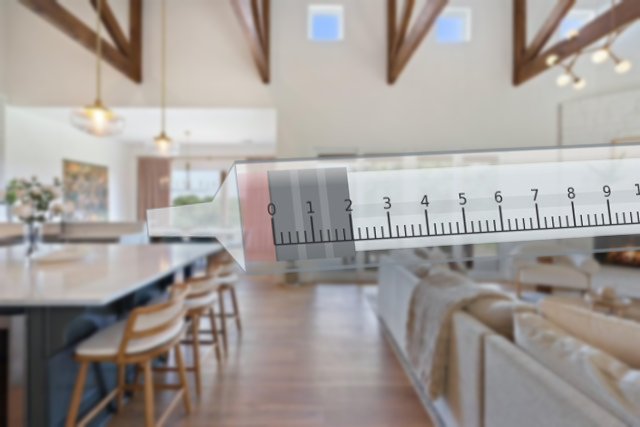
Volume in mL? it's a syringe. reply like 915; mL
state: 0; mL
